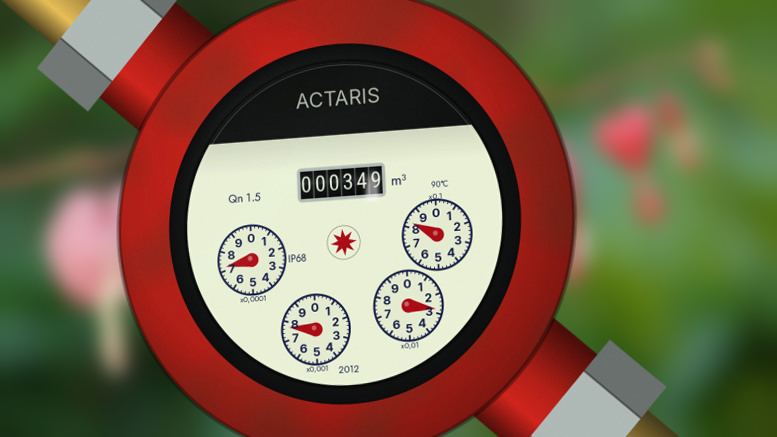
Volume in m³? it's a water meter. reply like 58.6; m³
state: 349.8277; m³
